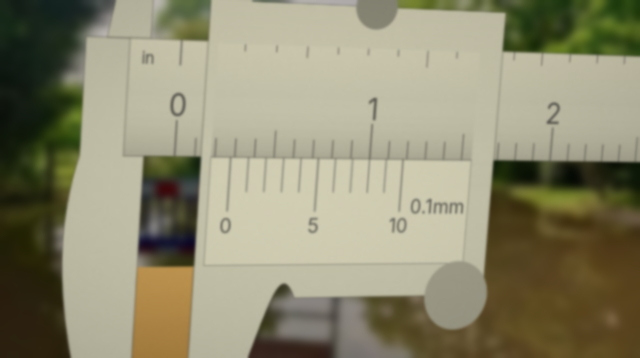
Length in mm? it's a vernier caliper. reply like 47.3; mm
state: 2.8; mm
